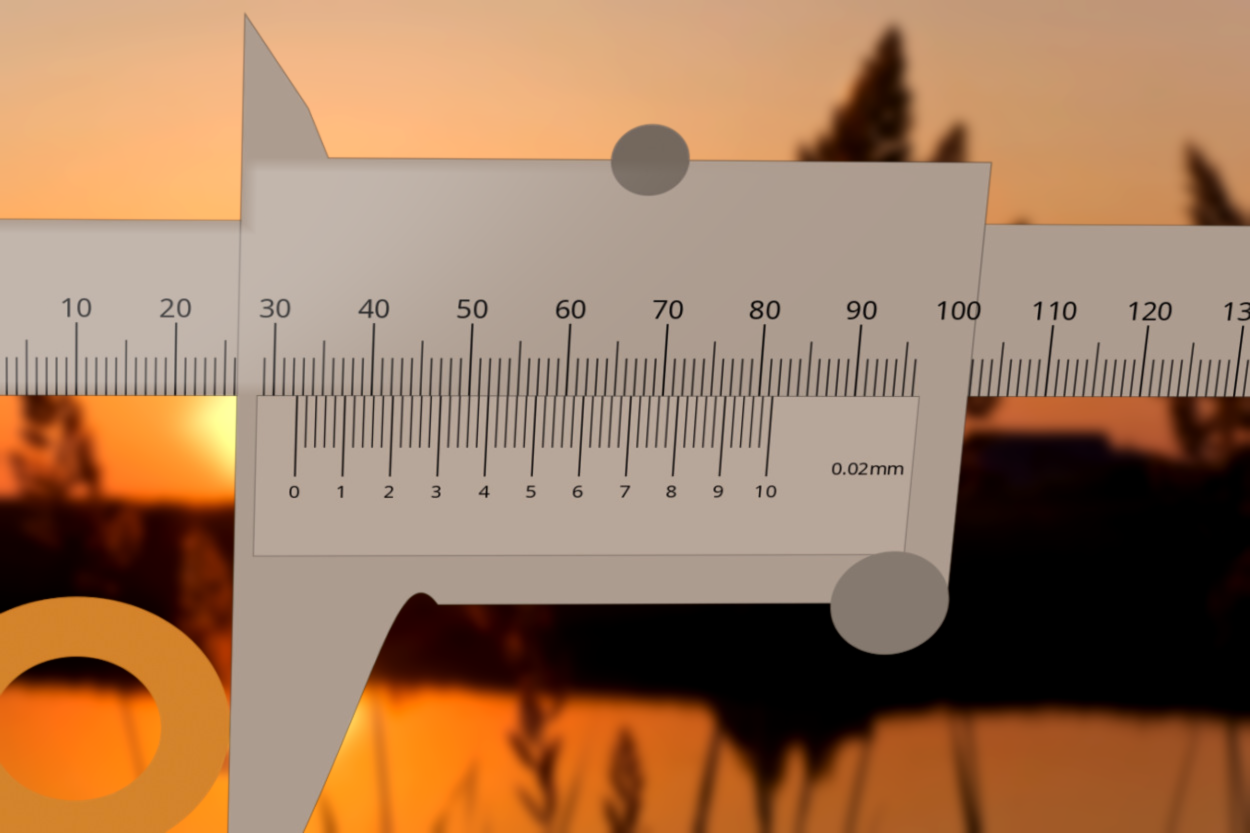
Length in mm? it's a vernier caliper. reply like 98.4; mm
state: 32.4; mm
